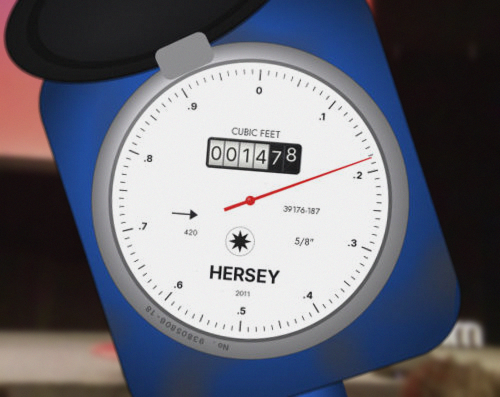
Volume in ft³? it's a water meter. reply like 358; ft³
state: 1478.18; ft³
